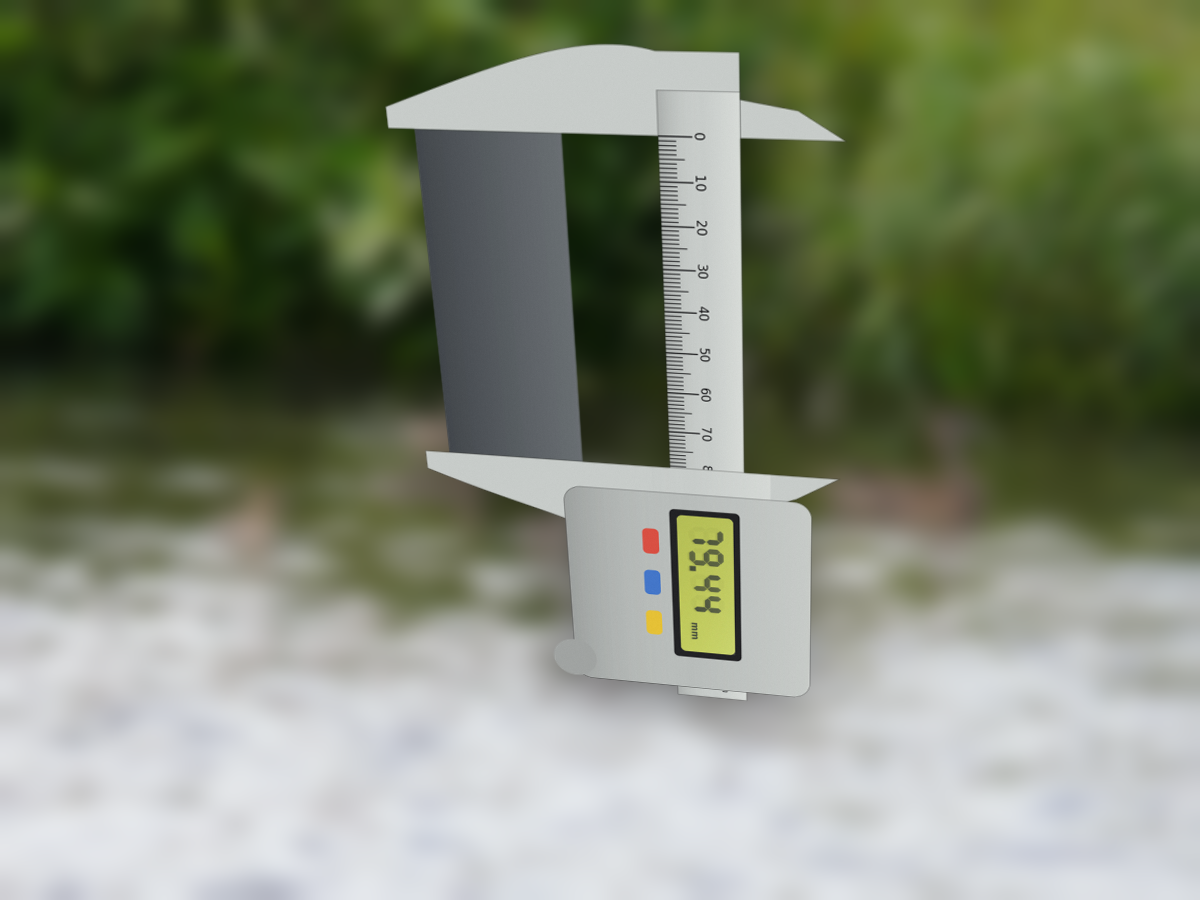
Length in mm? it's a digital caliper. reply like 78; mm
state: 79.44; mm
